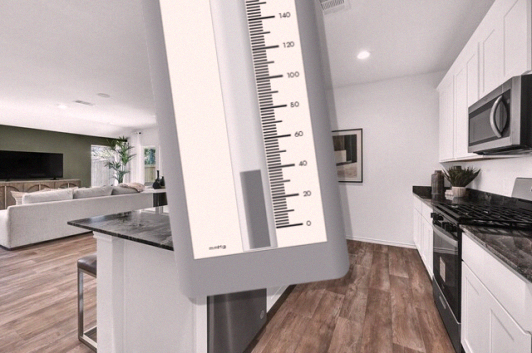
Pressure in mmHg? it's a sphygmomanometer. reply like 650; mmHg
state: 40; mmHg
